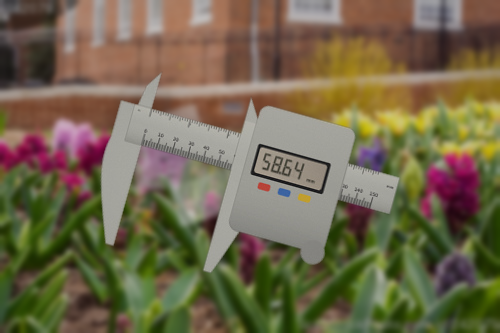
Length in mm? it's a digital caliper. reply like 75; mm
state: 58.64; mm
